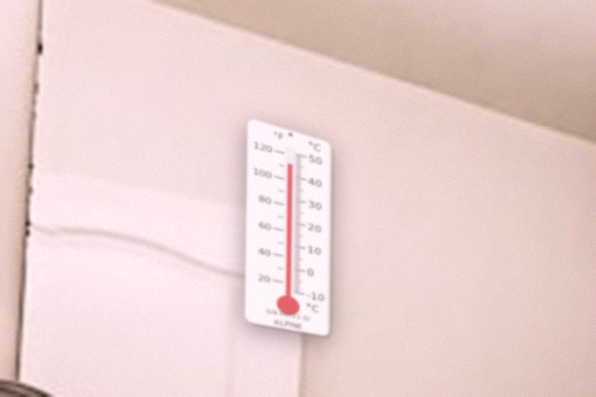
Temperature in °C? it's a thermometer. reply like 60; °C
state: 45; °C
